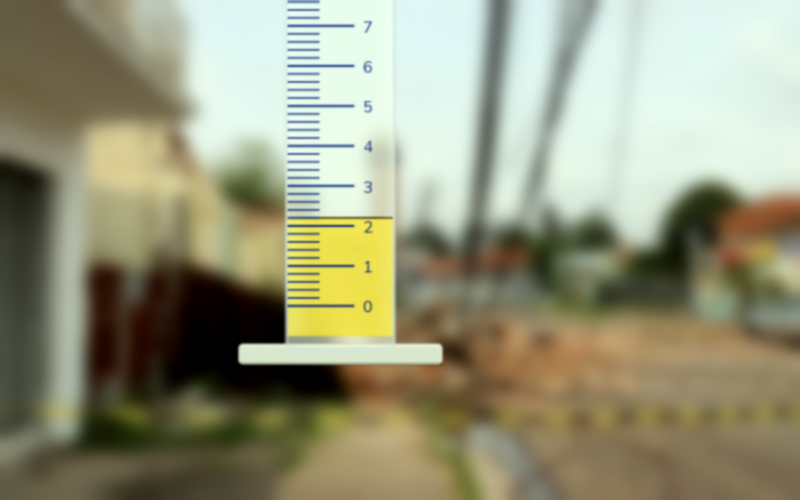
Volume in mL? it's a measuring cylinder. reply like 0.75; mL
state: 2.2; mL
